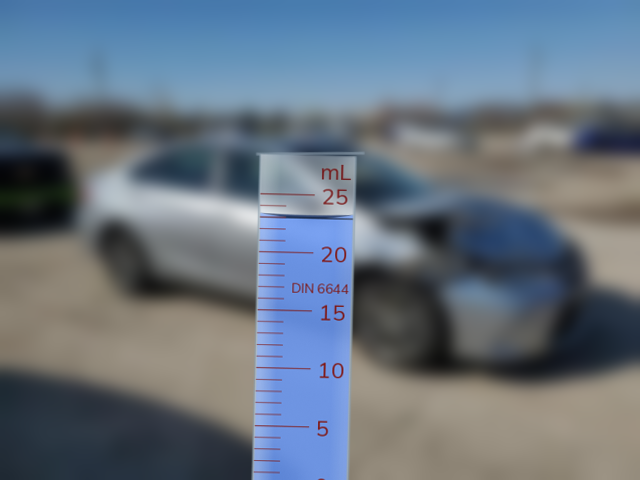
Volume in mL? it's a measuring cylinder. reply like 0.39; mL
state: 23; mL
